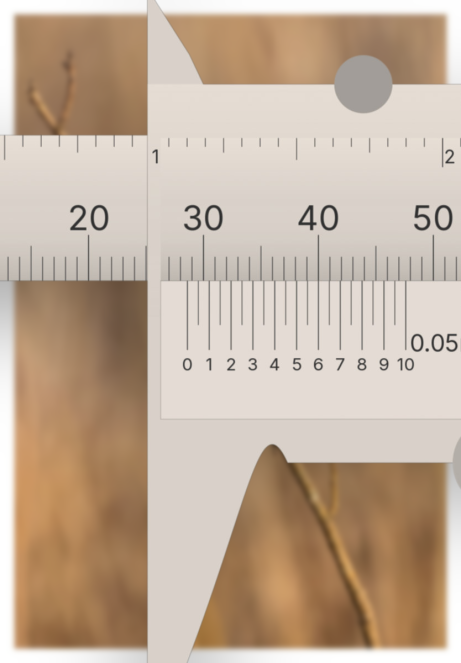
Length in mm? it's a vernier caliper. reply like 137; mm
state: 28.6; mm
